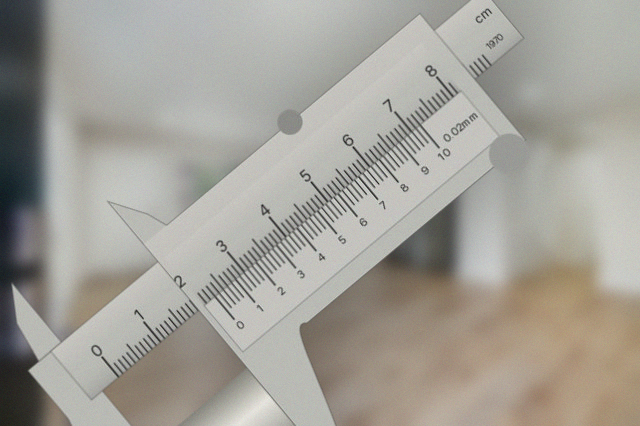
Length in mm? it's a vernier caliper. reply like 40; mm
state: 23.0; mm
